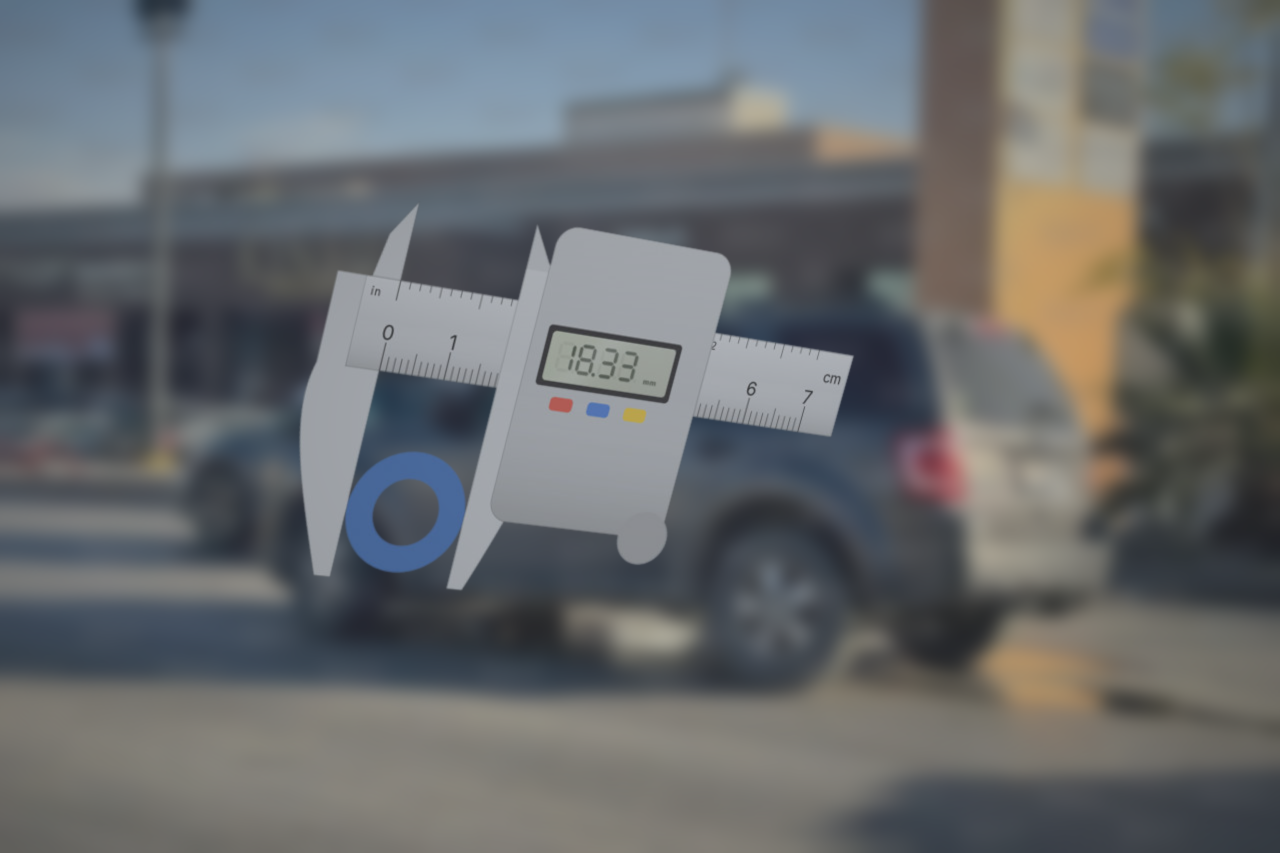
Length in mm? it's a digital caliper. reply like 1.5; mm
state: 18.33; mm
